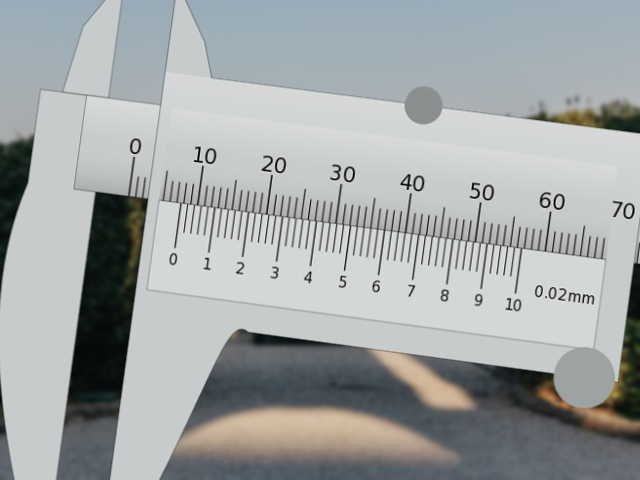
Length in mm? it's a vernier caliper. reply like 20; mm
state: 7.6; mm
